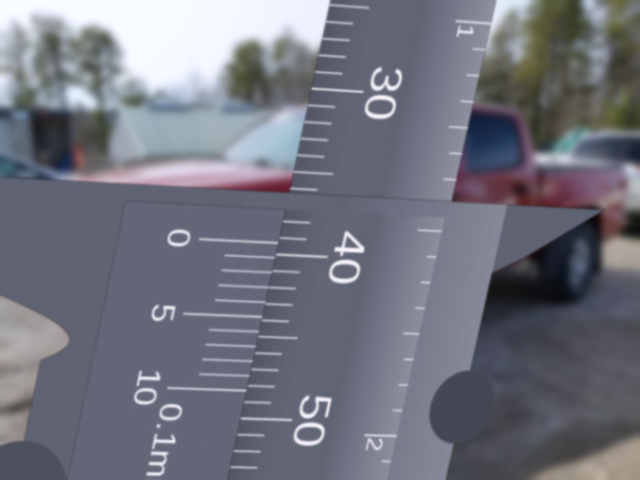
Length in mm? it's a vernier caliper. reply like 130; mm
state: 39.3; mm
